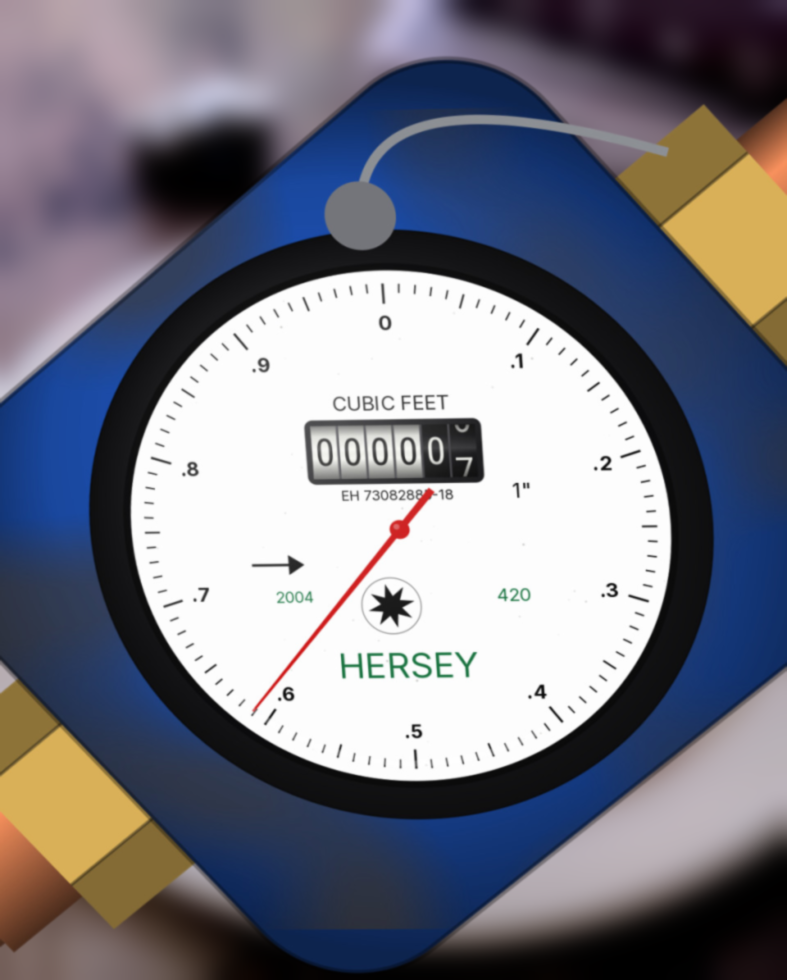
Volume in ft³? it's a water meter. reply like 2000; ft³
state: 6.61; ft³
